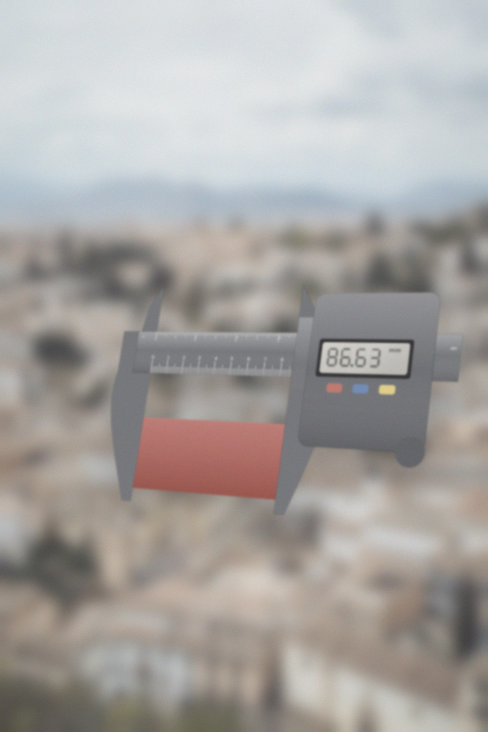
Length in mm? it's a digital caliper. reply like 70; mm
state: 86.63; mm
